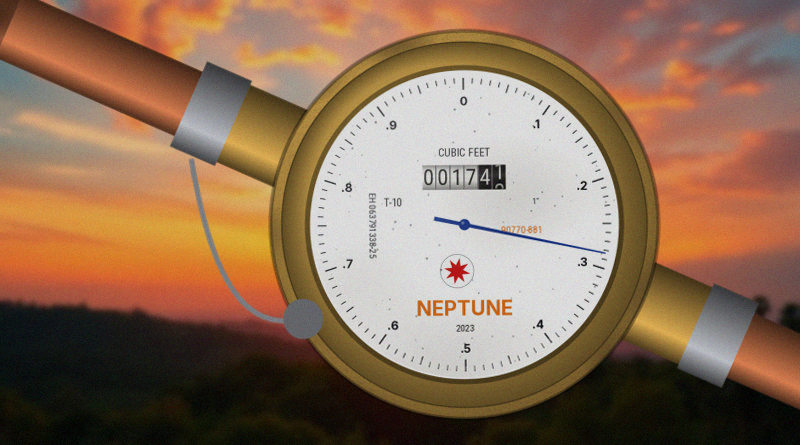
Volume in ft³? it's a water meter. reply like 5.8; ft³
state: 1741.28; ft³
